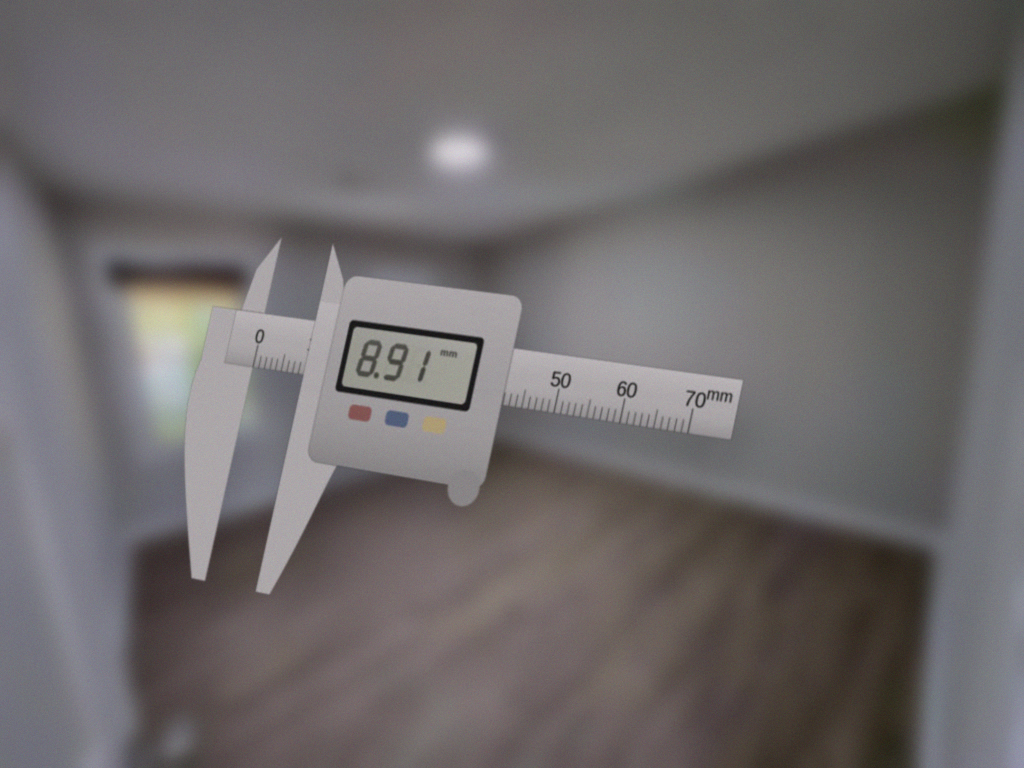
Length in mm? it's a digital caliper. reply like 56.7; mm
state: 8.91; mm
